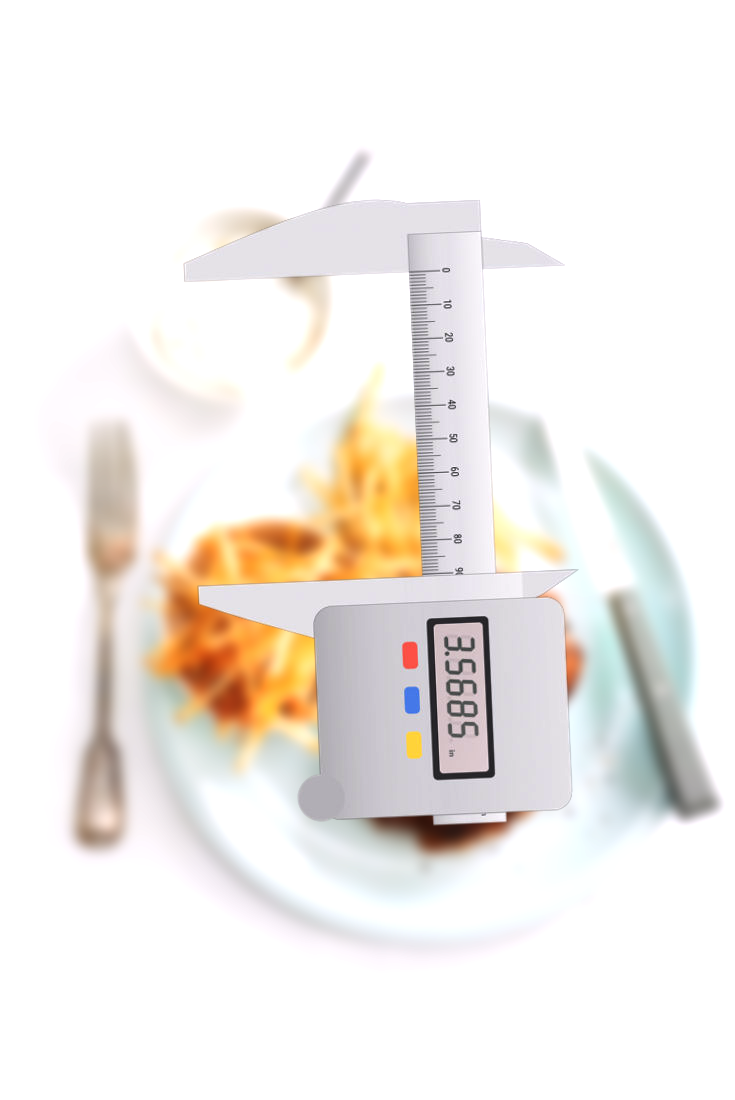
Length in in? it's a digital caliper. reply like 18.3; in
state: 3.5685; in
